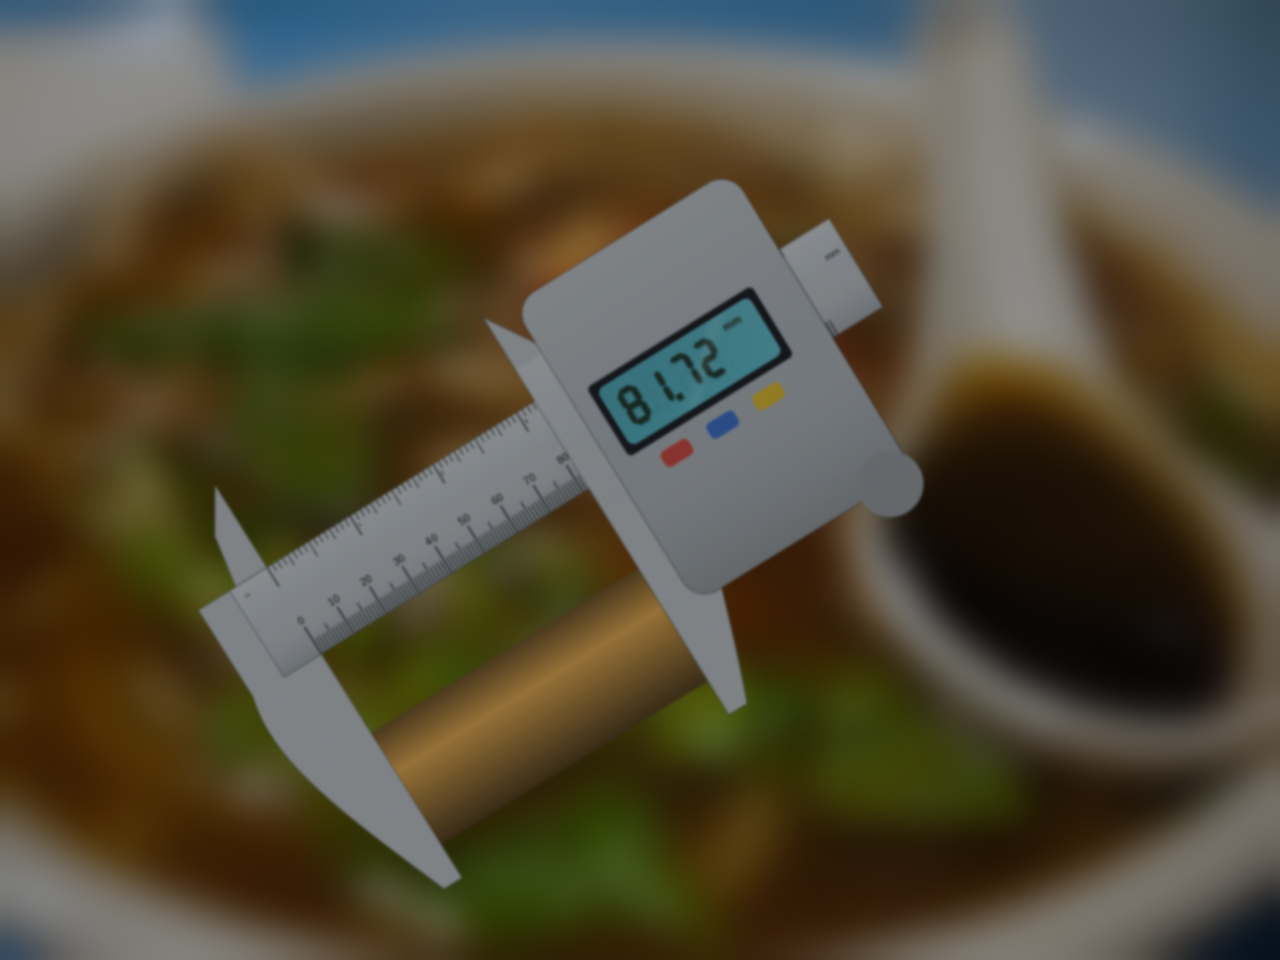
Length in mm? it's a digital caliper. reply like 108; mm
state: 81.72; mm
